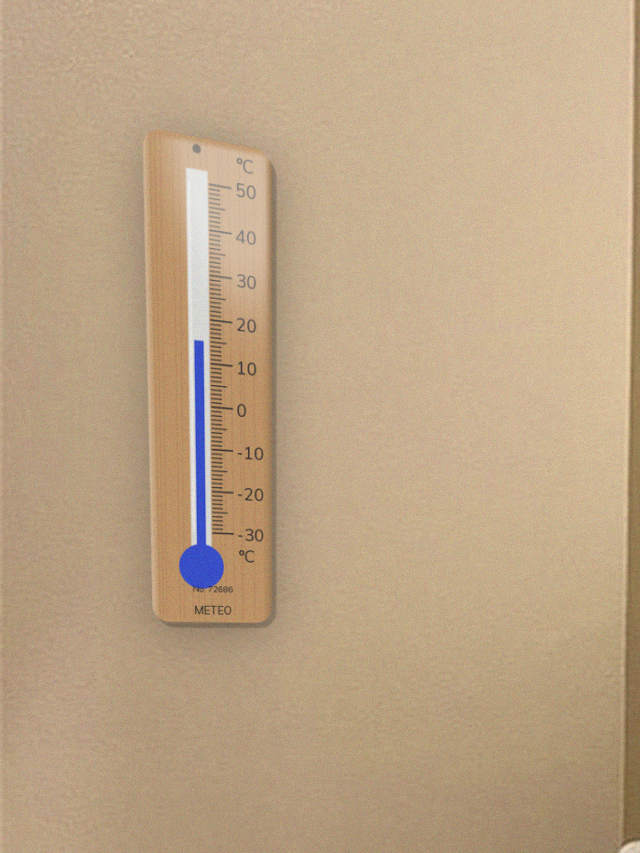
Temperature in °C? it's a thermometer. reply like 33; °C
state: 15; °C
